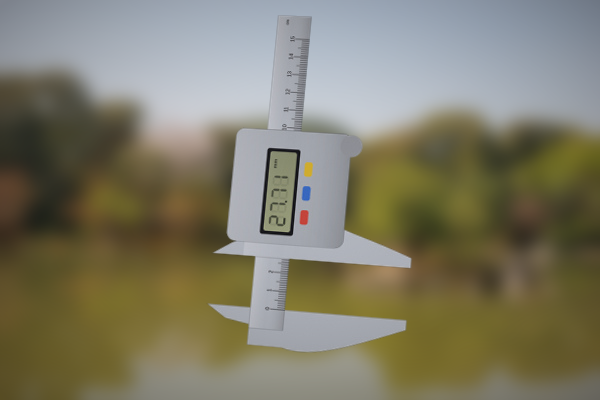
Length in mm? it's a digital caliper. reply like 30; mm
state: 27.71; mm
